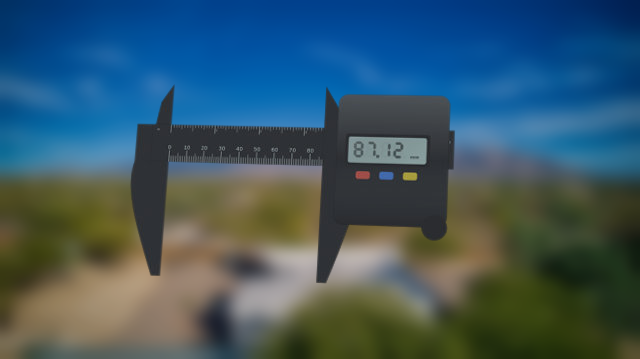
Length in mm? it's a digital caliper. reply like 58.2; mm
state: 87.12; mm
